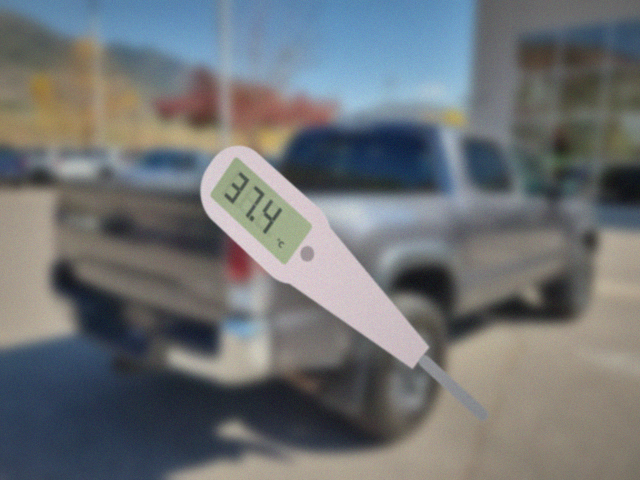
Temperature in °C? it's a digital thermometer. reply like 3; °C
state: 37.4; °C
